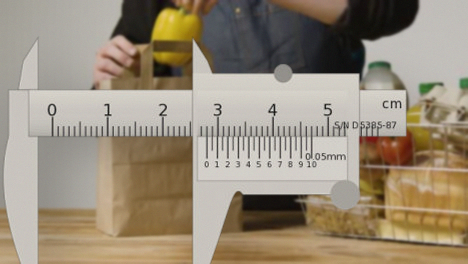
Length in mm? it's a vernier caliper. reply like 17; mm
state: 28.0; mm
